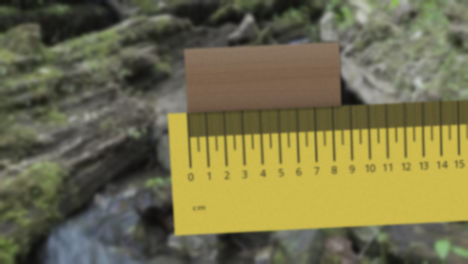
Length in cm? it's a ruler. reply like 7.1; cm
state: 8.5; cm
